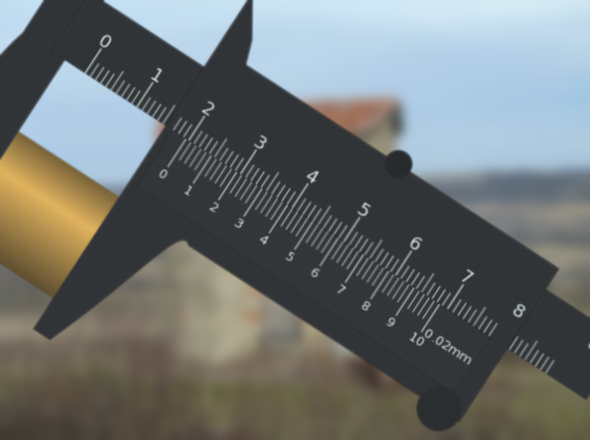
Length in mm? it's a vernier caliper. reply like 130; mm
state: 19.5; mm
